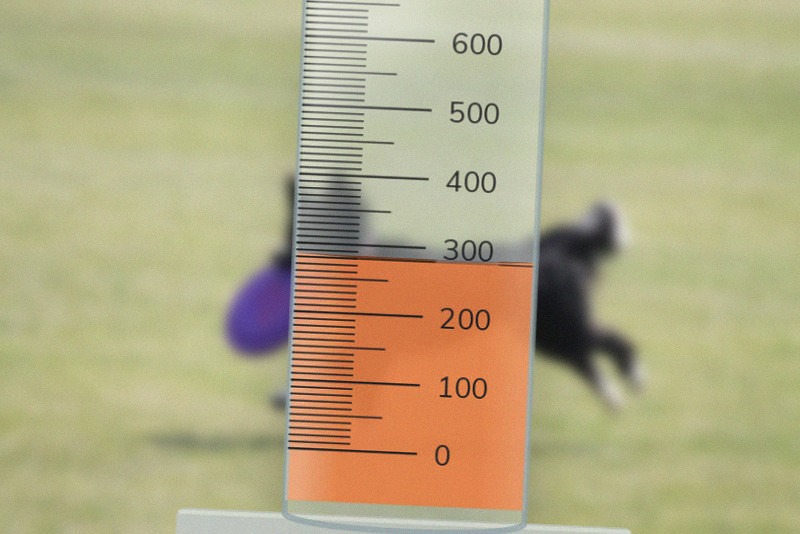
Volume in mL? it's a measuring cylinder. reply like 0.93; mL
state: 280; mL
